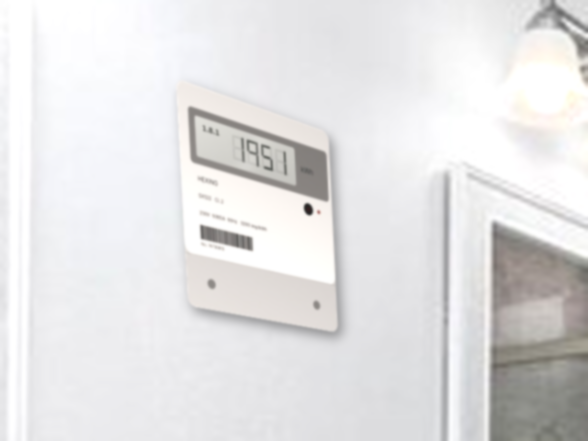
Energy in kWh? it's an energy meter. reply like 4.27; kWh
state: 1951; kWh
